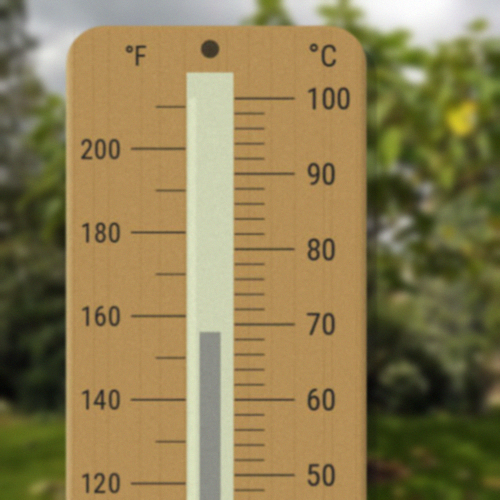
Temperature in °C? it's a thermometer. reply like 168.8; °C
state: 69; °C
